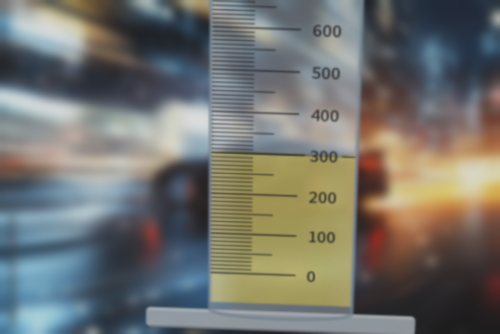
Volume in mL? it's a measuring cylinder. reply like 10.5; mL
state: 300; mL
